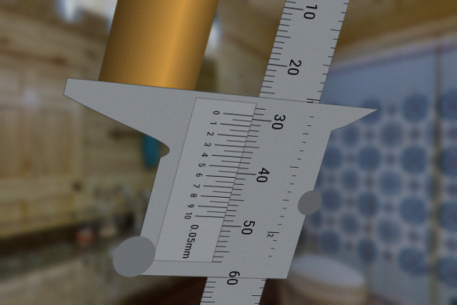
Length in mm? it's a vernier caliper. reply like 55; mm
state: 29.4; mm
